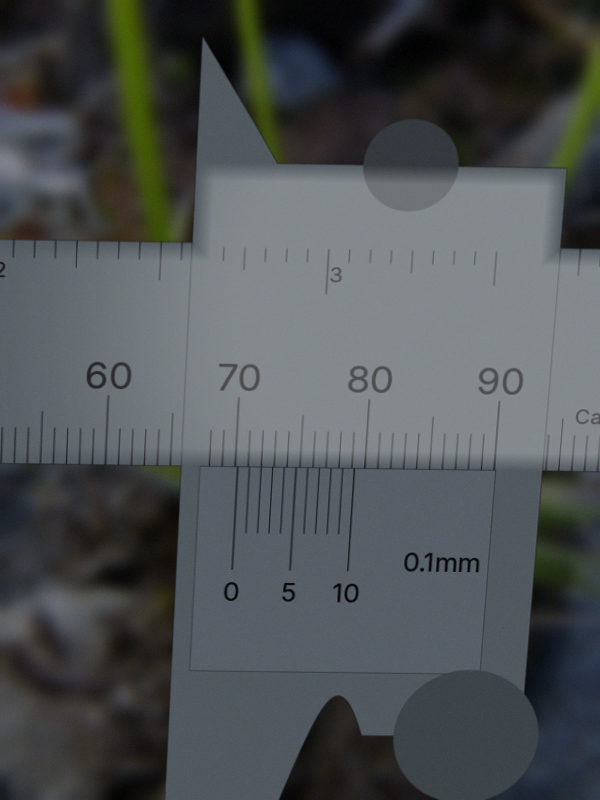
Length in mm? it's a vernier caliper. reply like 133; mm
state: 70.2; mm
